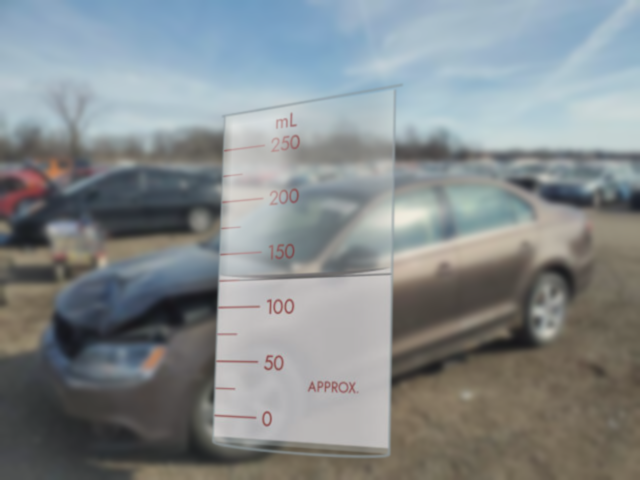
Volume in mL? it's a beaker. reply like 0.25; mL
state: 125; mL
